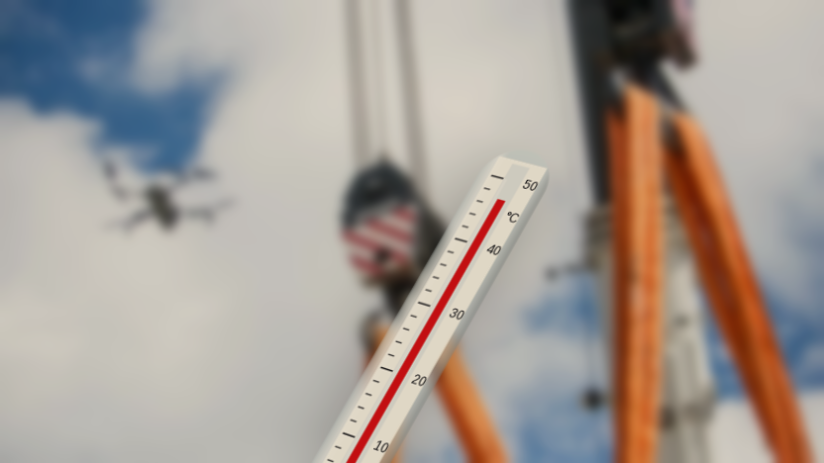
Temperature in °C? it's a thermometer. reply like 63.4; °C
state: 47; °C
